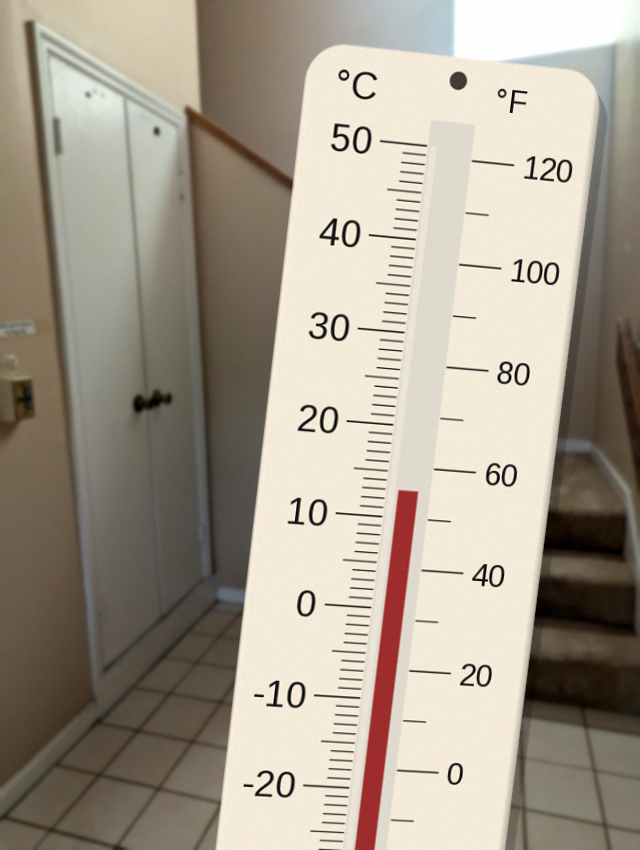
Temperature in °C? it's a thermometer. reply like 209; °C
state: 13; °C
